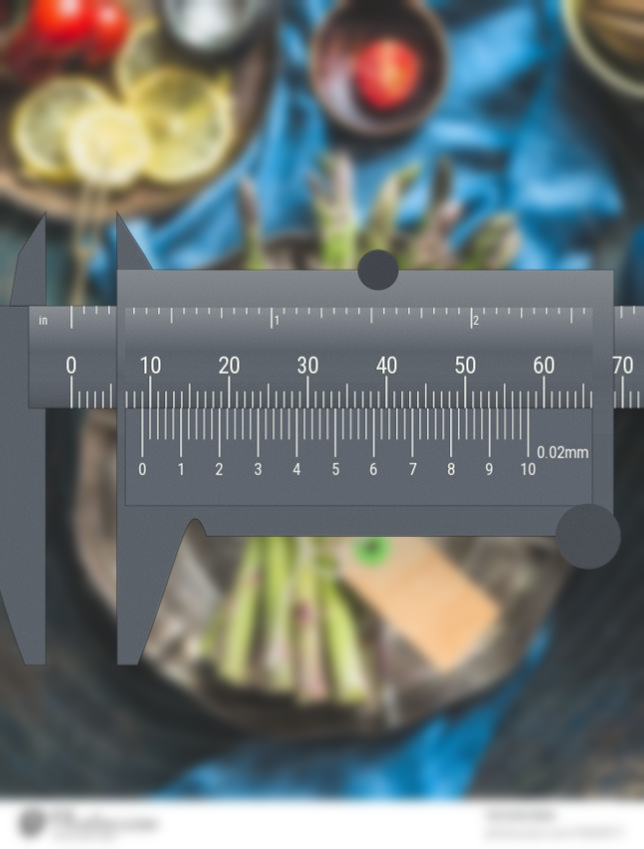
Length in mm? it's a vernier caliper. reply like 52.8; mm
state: 9.0; mm
